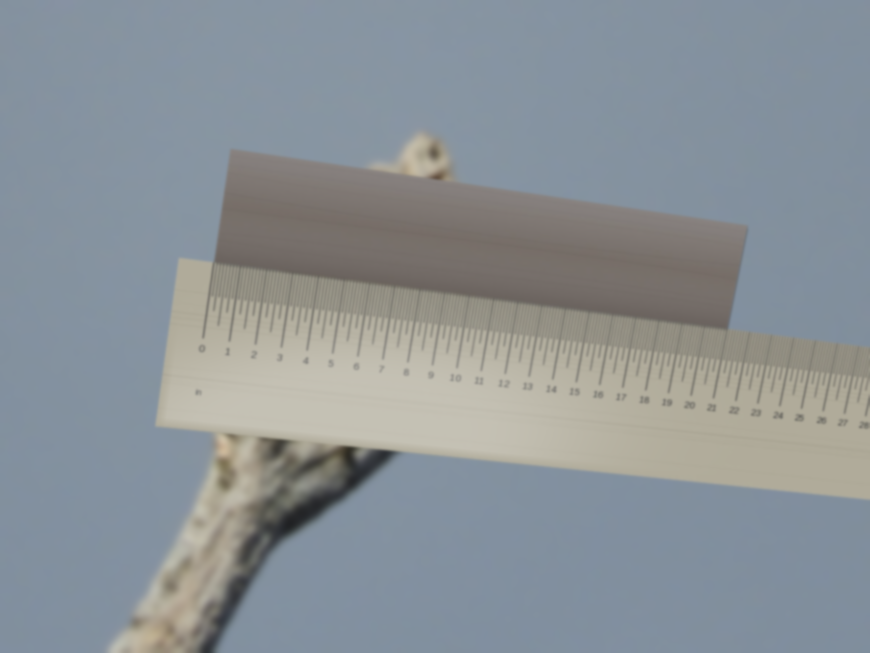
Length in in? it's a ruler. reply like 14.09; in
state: 21; in
